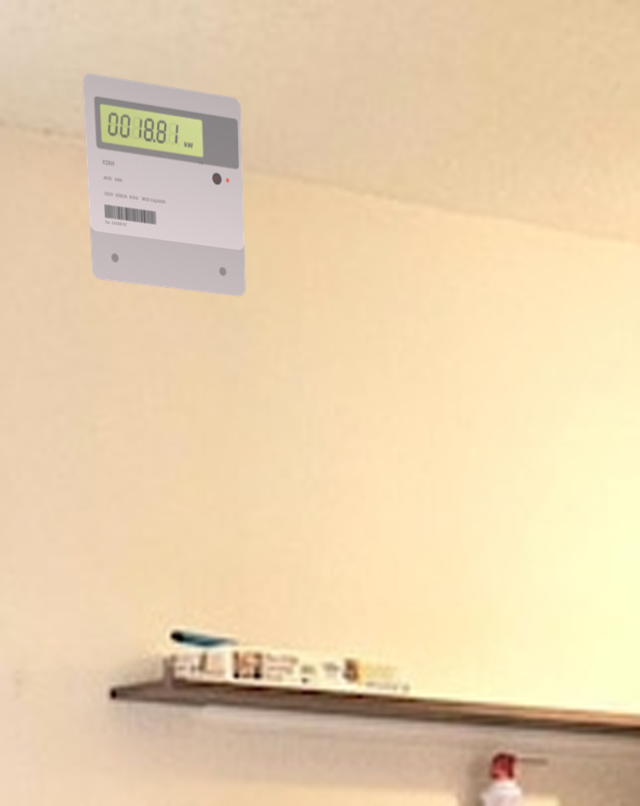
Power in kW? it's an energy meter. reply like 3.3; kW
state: 18.81; kW
